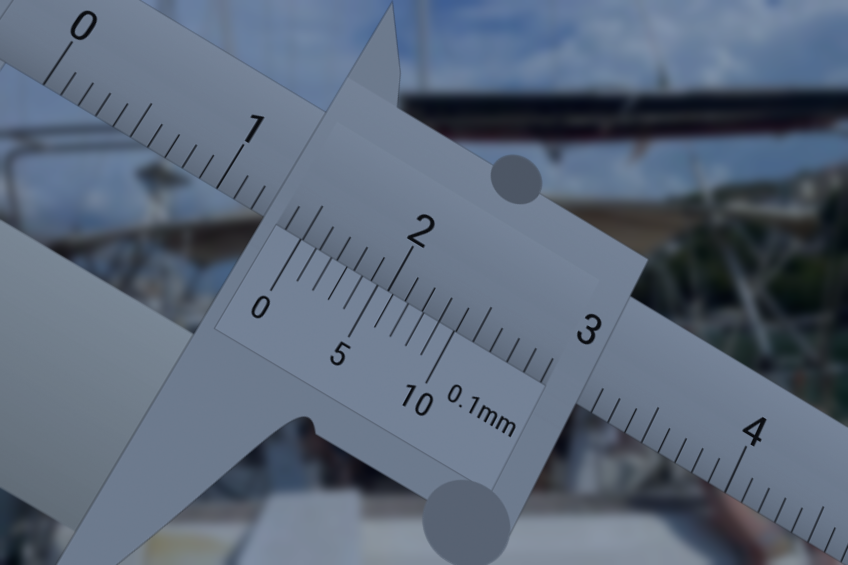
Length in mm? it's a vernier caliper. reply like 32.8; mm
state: 14.9; mm
